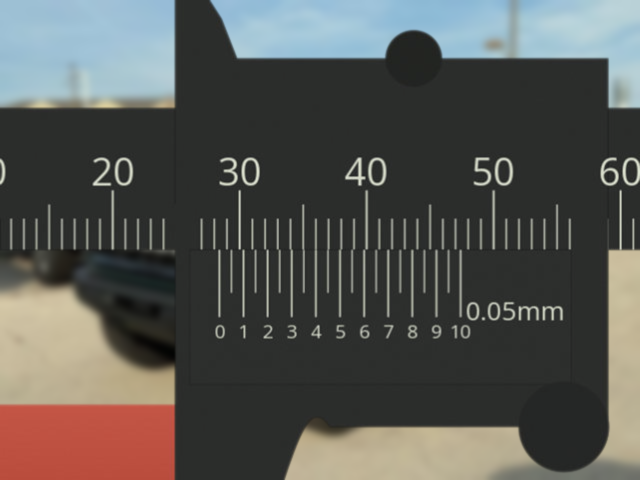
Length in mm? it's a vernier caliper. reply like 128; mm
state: 28.4; mm
